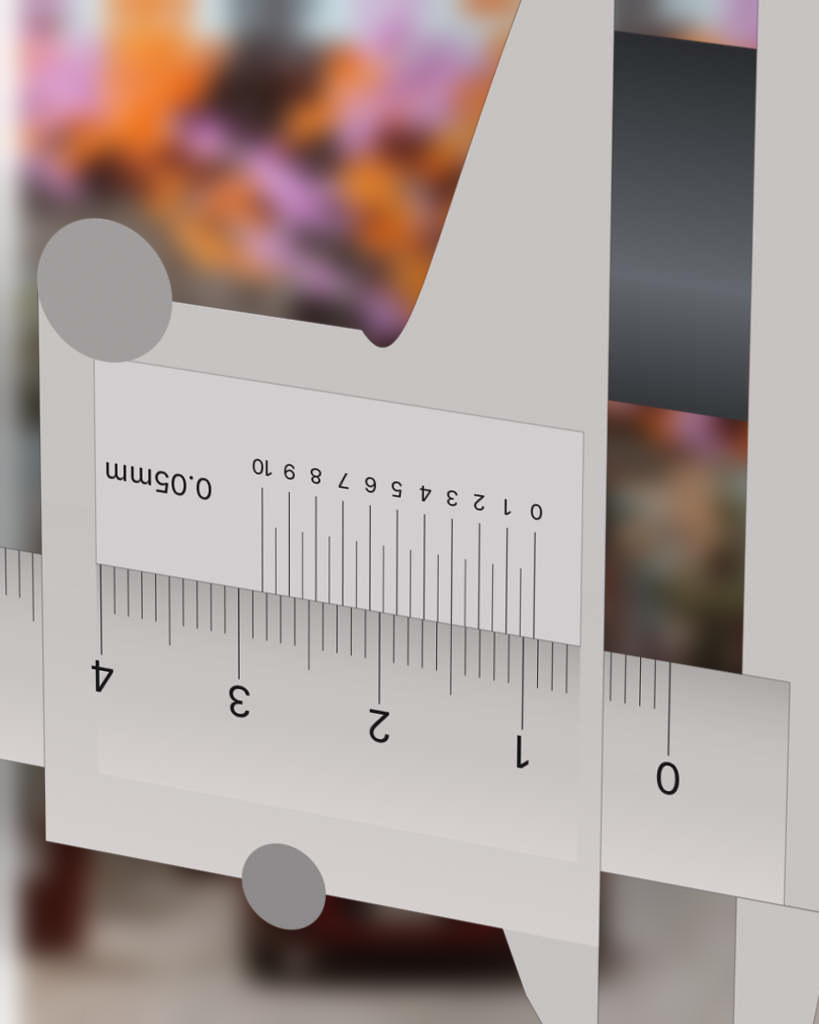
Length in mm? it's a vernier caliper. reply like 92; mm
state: 9.3; mm
